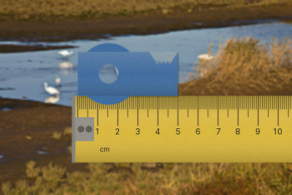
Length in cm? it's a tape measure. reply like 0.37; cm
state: 5; cm
